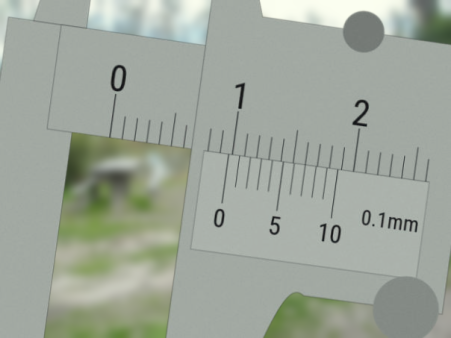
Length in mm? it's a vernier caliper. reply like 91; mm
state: 9.7; mm
